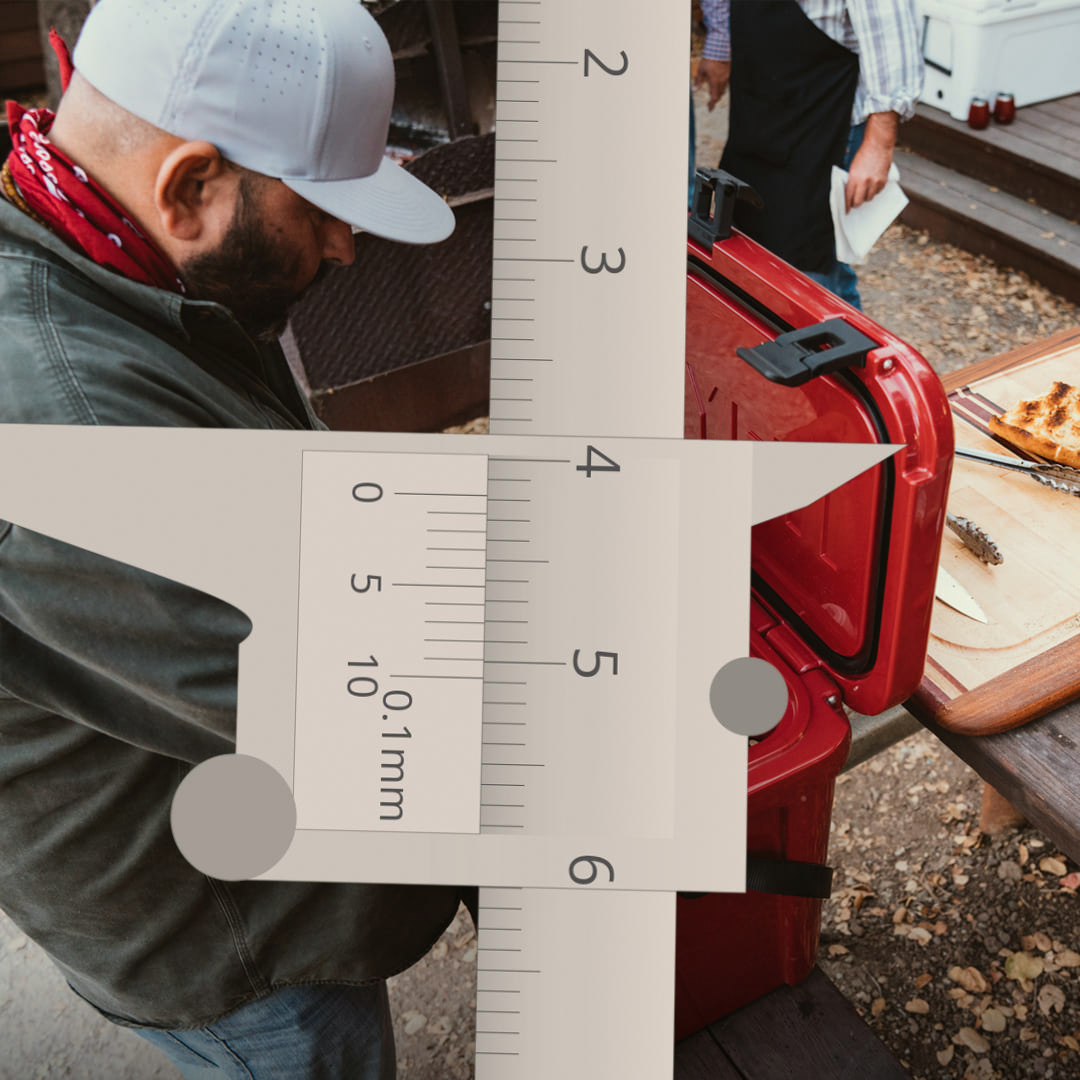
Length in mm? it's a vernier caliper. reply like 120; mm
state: 41.8; mm
